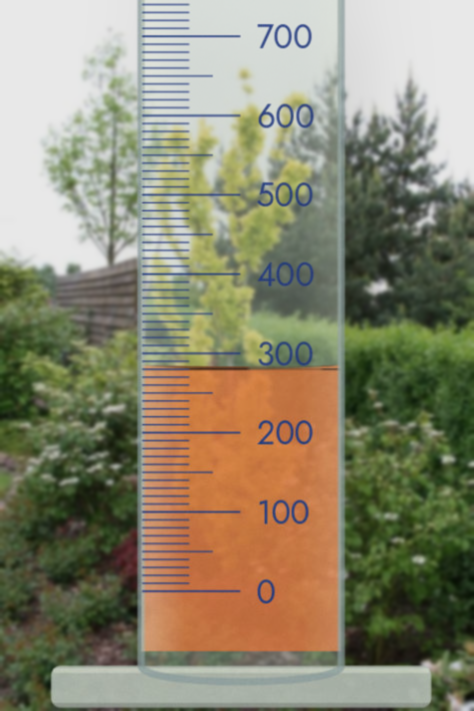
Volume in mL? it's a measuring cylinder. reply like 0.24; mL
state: 280; mL
